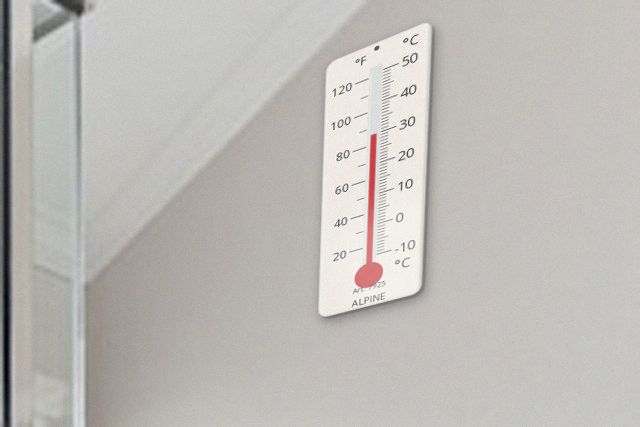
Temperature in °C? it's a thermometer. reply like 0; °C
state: 30; °C
